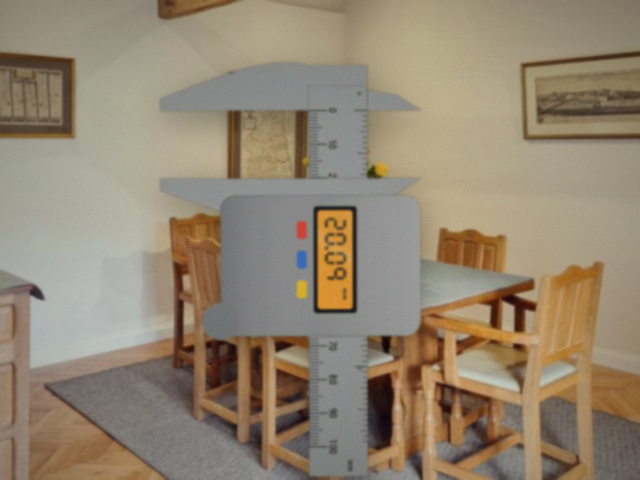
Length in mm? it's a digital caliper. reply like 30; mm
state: 20.09; mm
